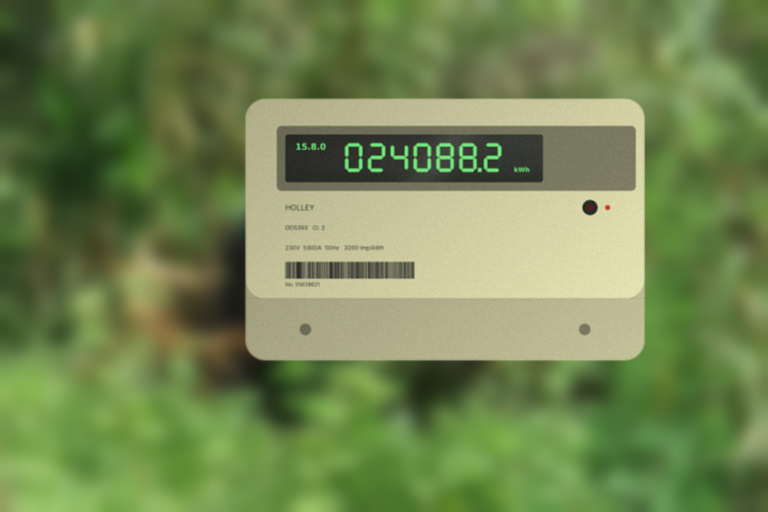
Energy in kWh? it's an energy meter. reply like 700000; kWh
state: 24088.2; kWh
